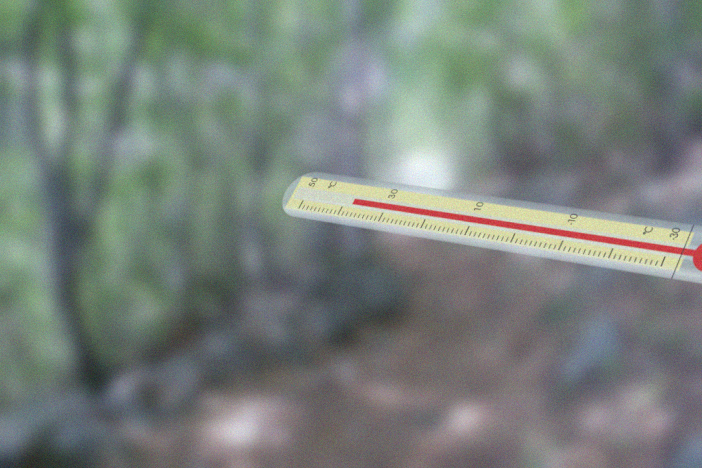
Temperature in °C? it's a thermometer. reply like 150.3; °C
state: 38; °C
